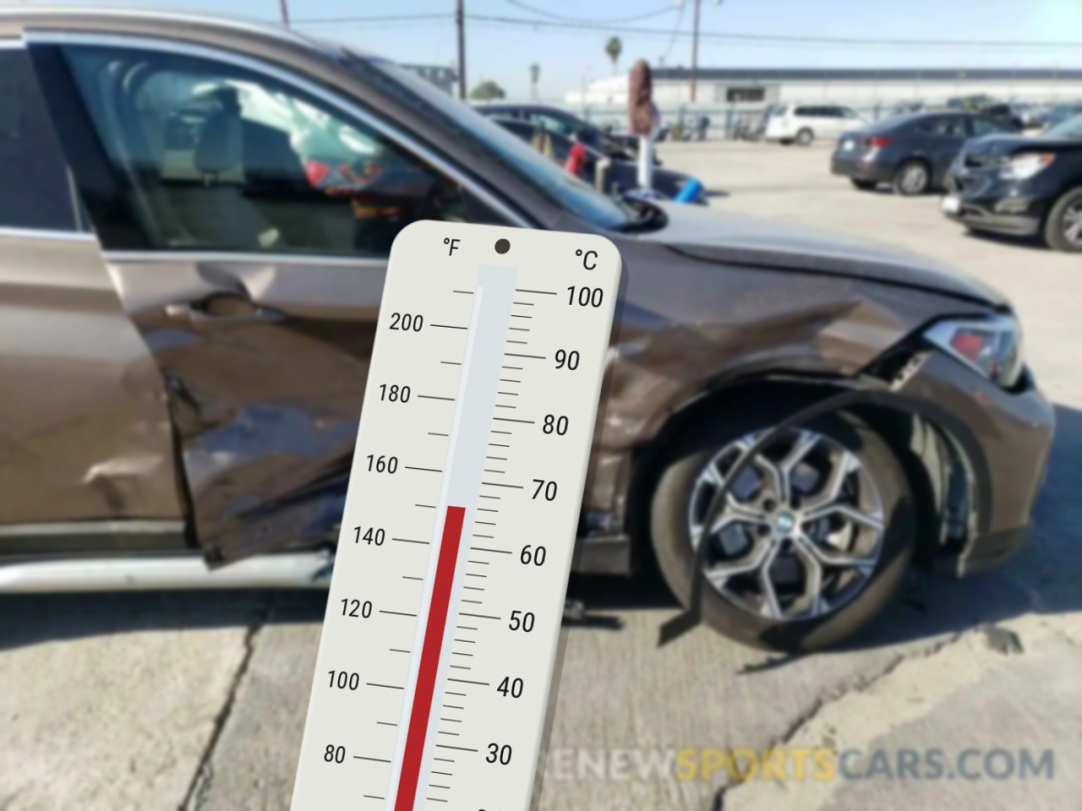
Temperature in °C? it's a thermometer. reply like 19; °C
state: 66; °C
